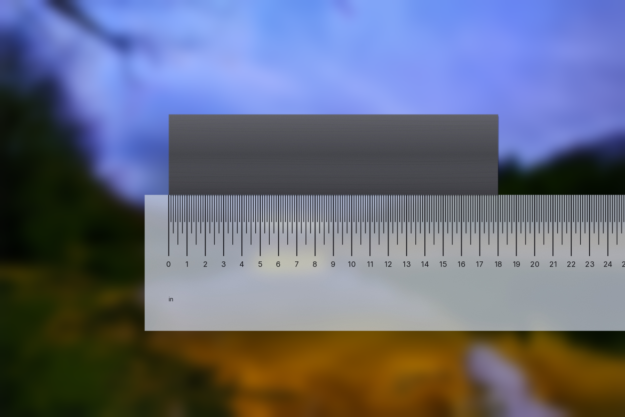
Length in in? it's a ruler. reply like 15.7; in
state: 18; in
